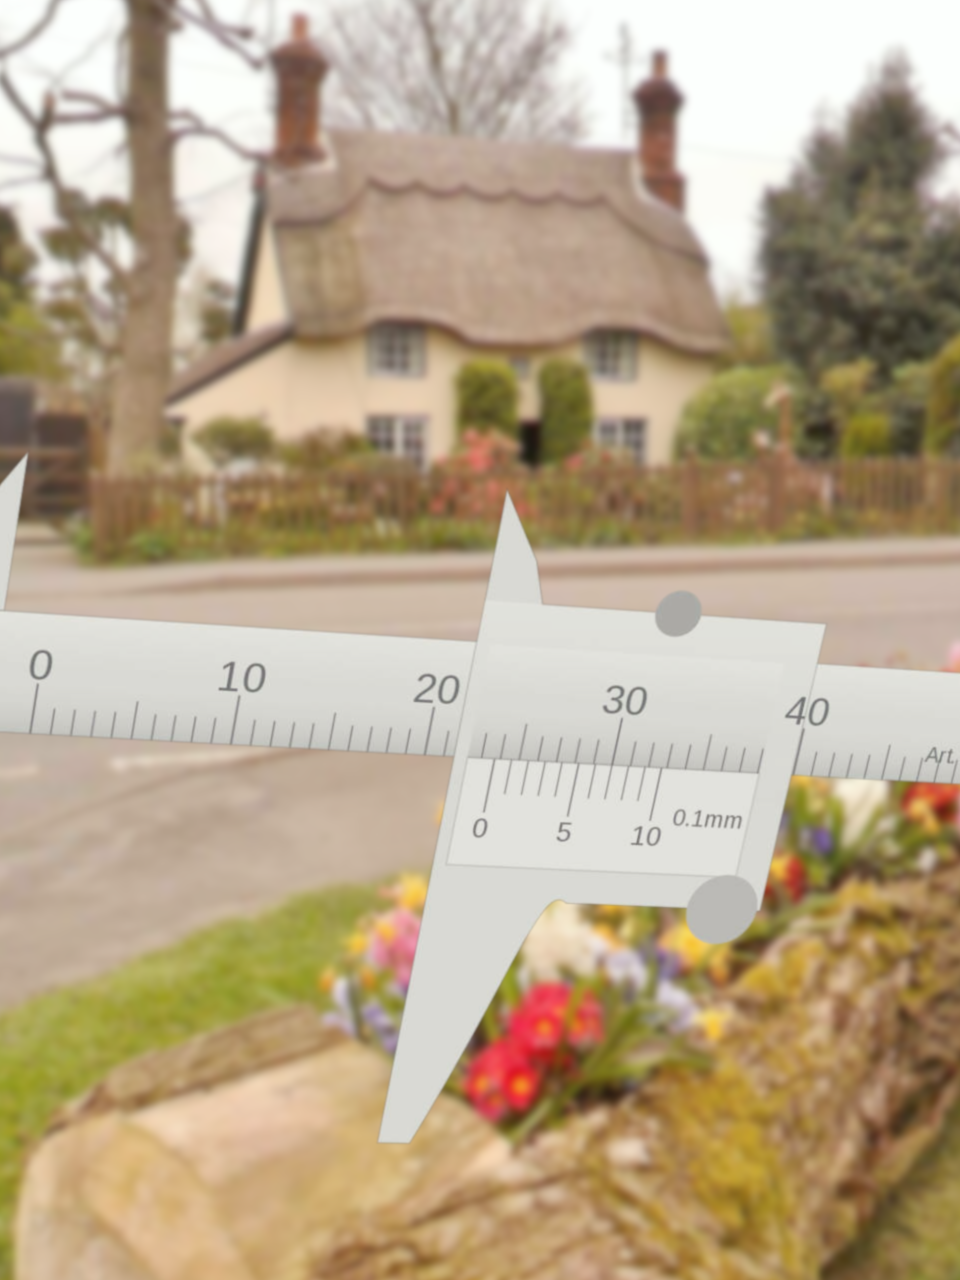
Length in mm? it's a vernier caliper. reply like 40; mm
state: 23.7; mm
